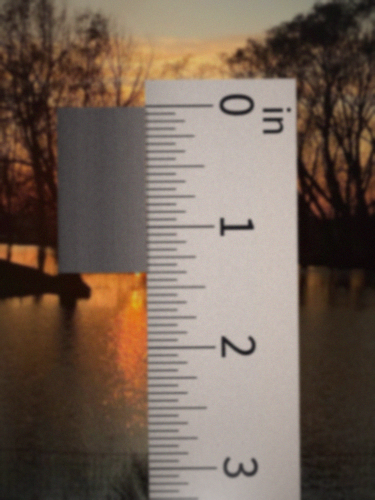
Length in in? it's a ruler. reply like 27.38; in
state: 1.375; in
